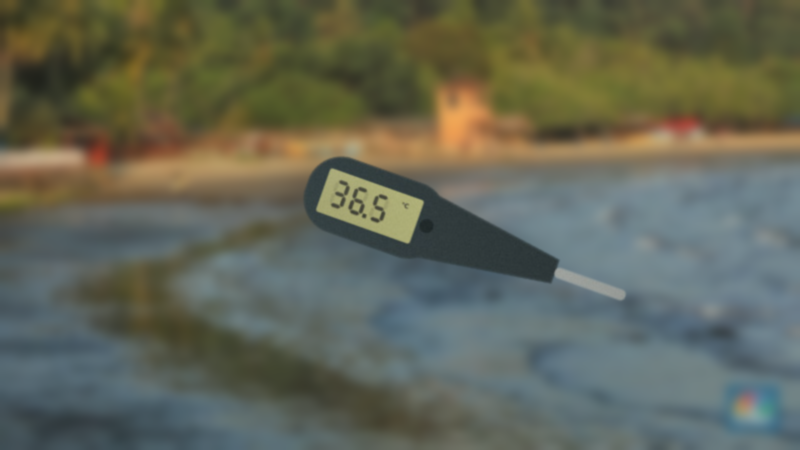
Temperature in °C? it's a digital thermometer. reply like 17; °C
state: 36.5; °C
